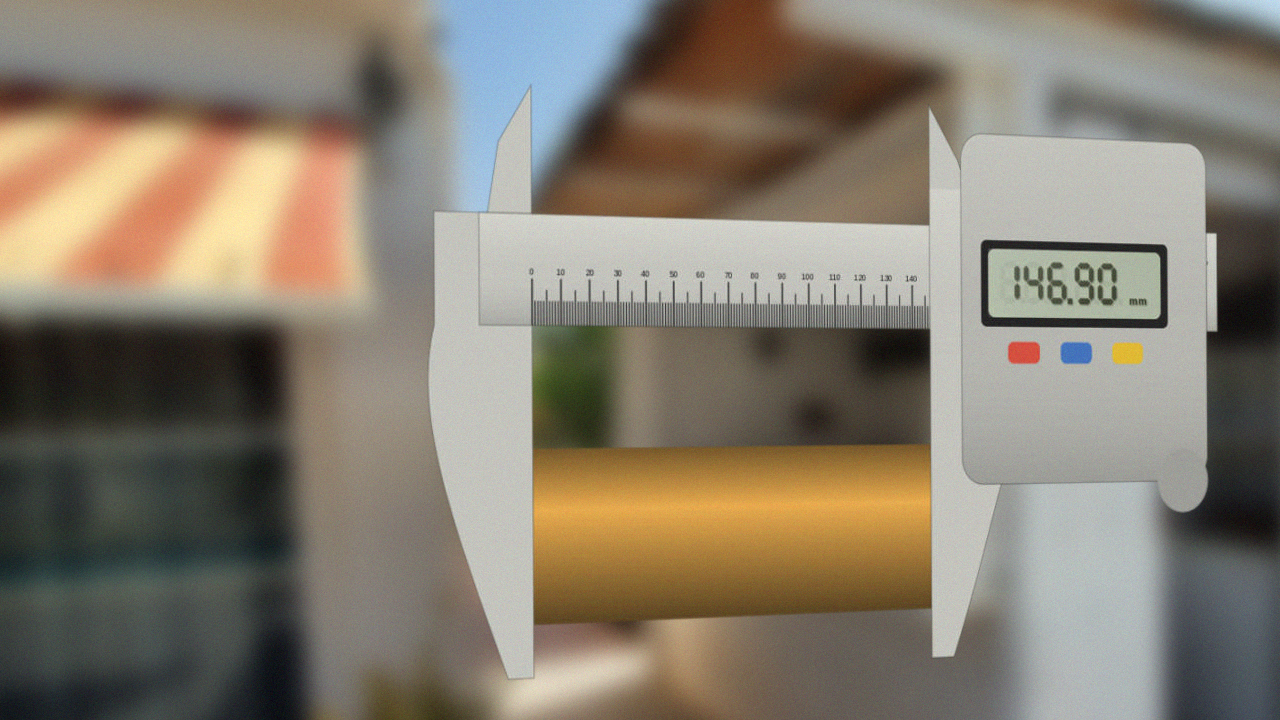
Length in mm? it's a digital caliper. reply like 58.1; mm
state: 146.90; mm
